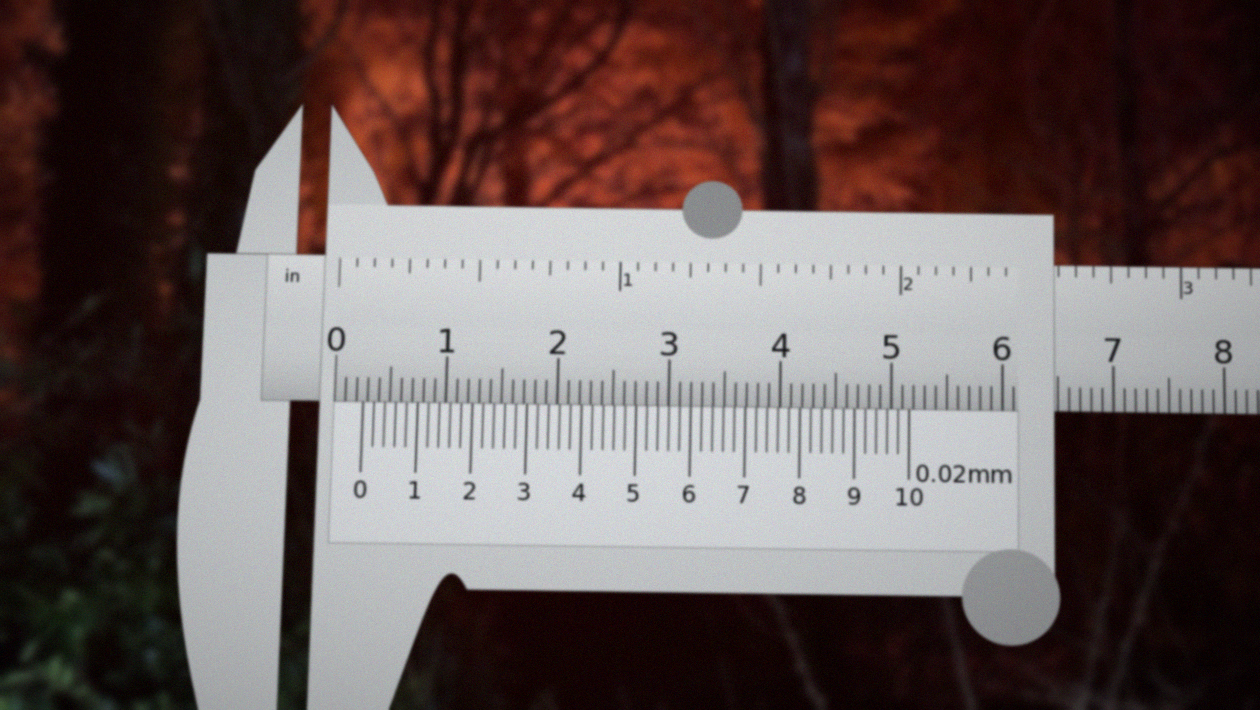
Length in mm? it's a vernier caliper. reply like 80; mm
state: 2.6; mm
